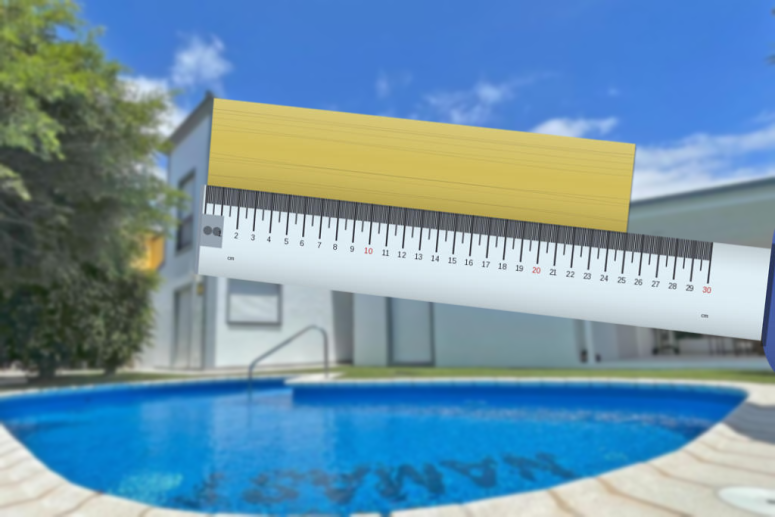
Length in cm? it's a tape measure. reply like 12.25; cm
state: 25; cm
